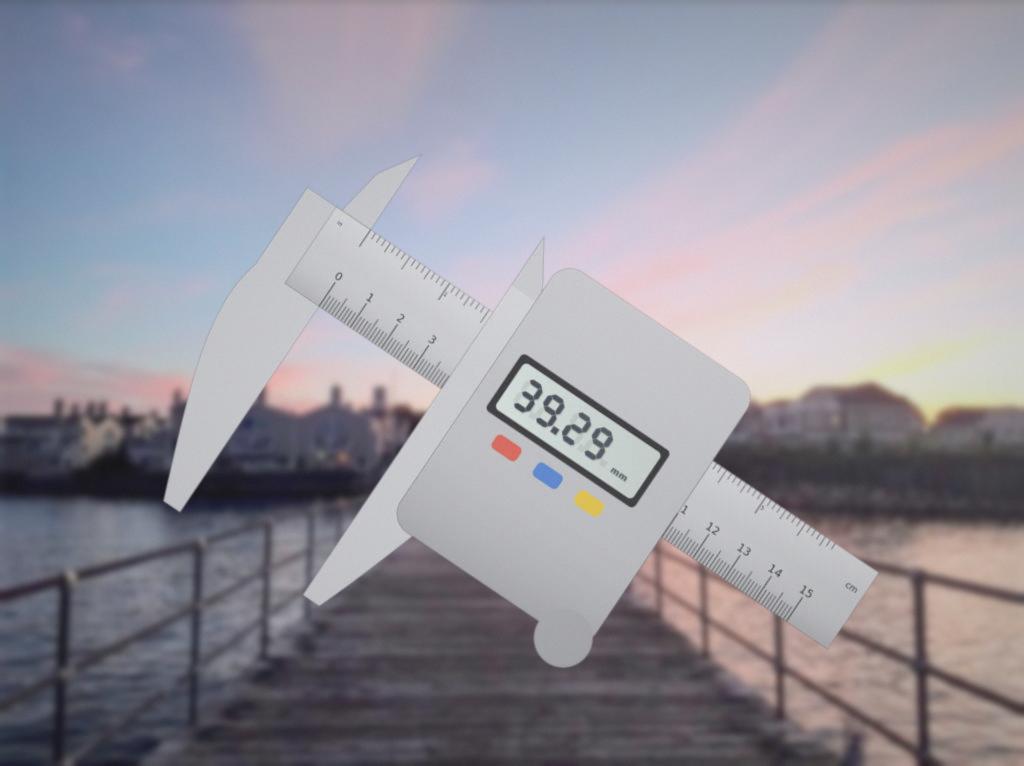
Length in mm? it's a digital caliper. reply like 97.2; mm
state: 39.29; mm
